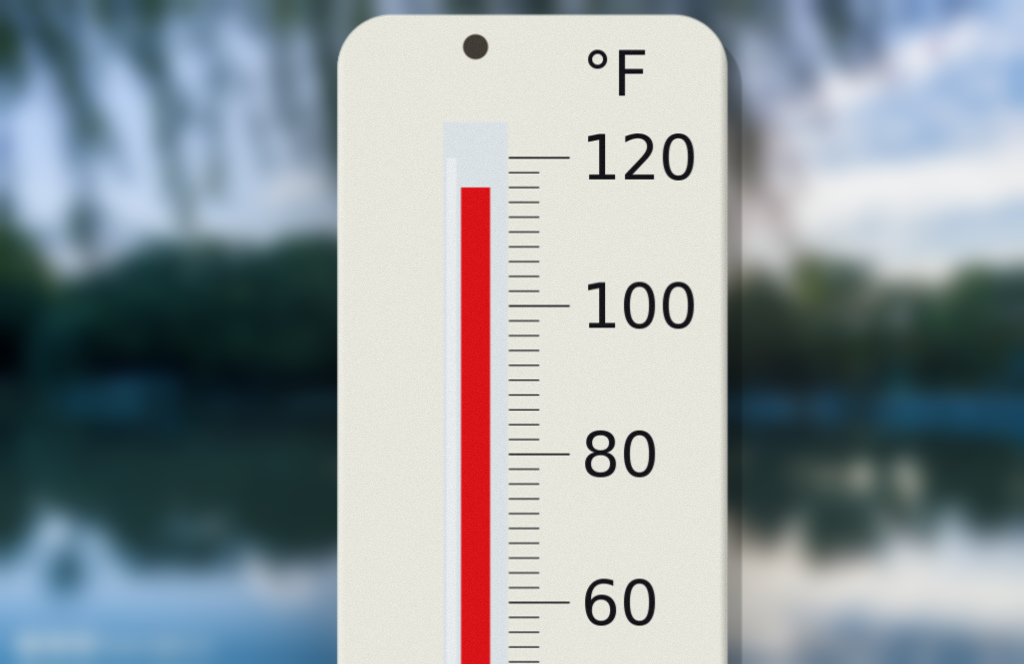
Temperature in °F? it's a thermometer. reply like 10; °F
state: 116; °F
